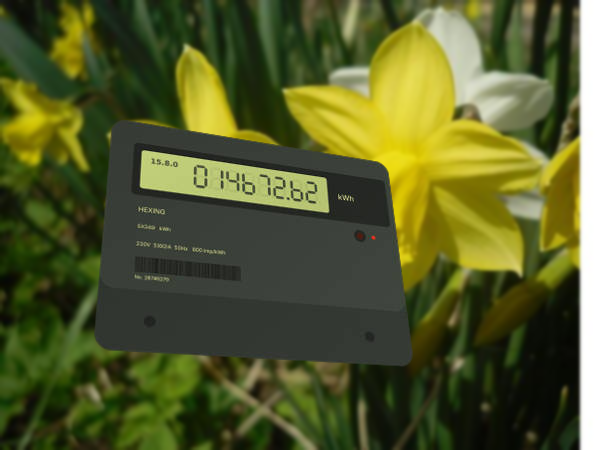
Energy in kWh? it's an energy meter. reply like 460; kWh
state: 14672.62; kWh
